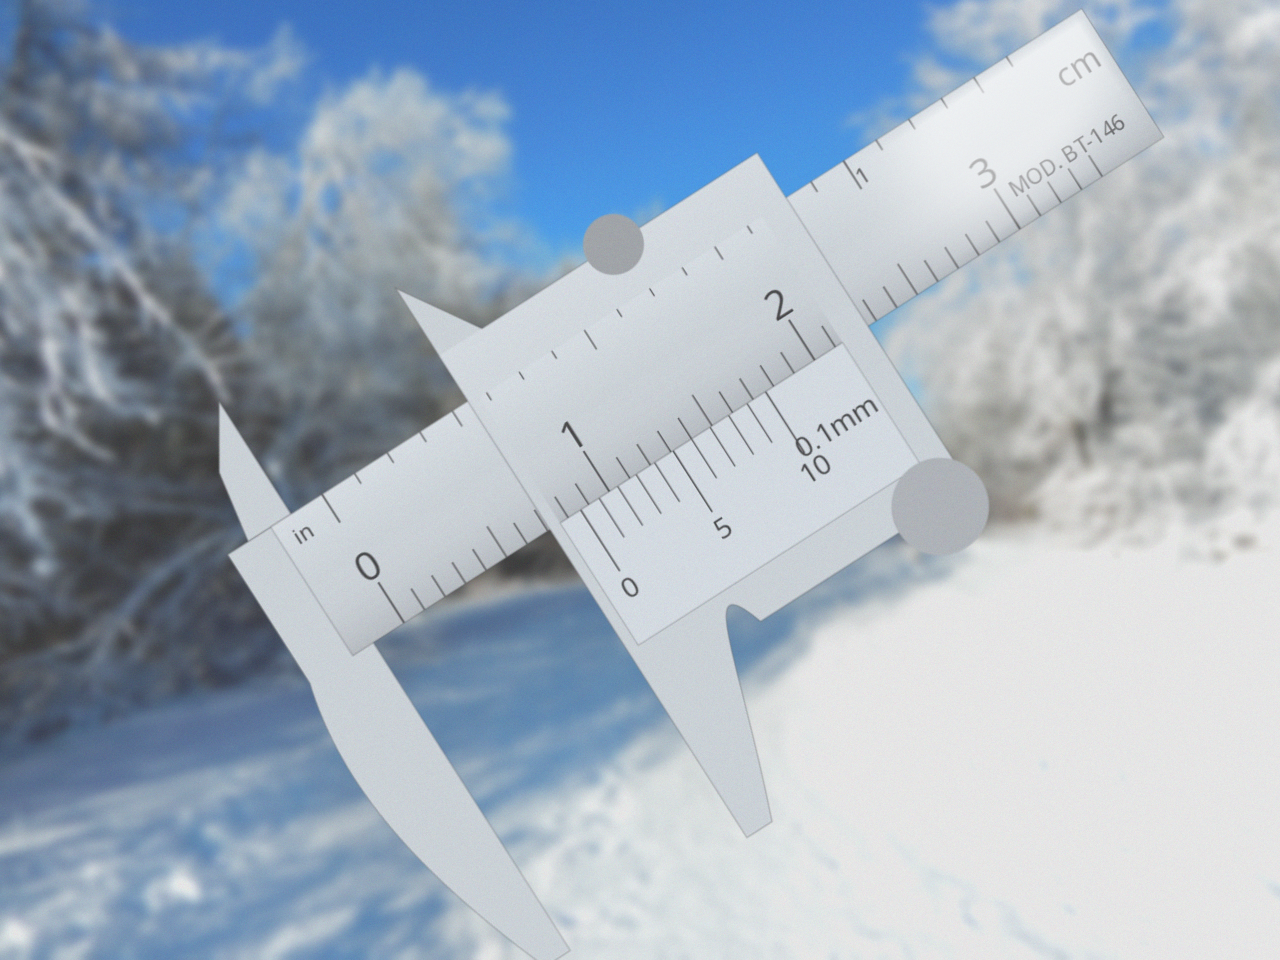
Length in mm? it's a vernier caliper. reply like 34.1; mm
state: 8.6; mm
